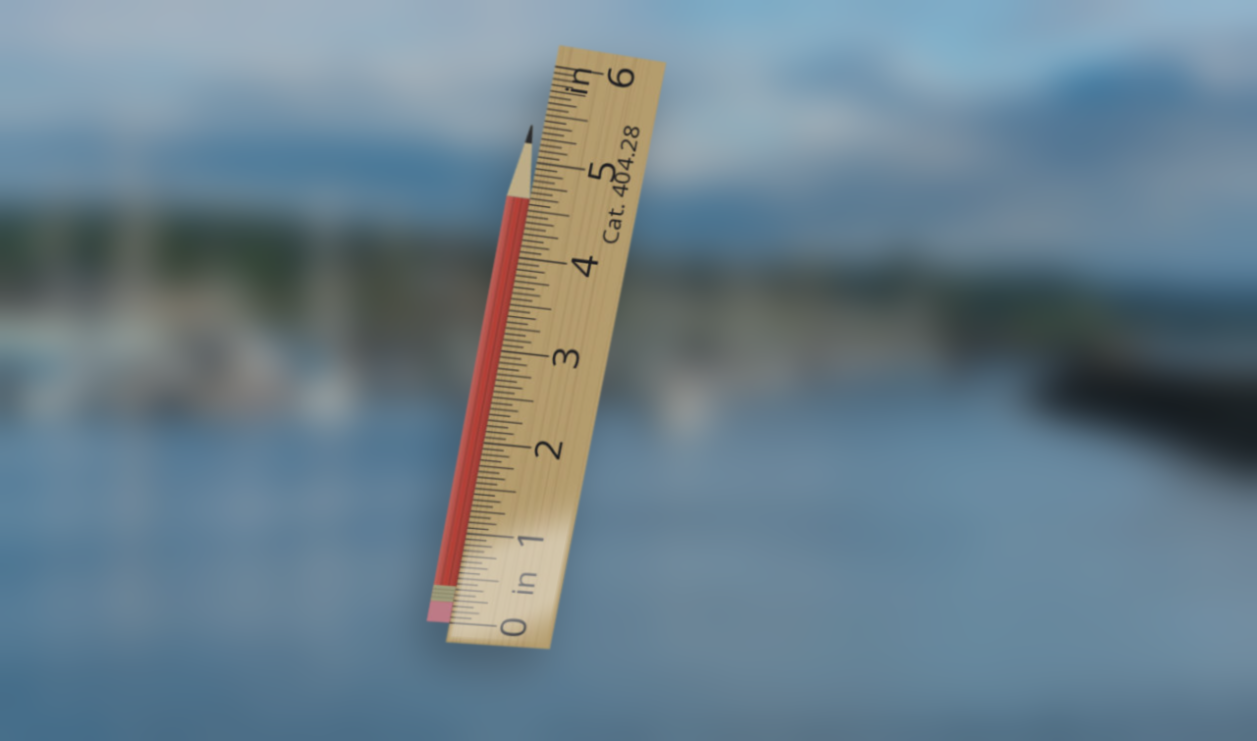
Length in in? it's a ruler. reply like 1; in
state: 5.375; in
